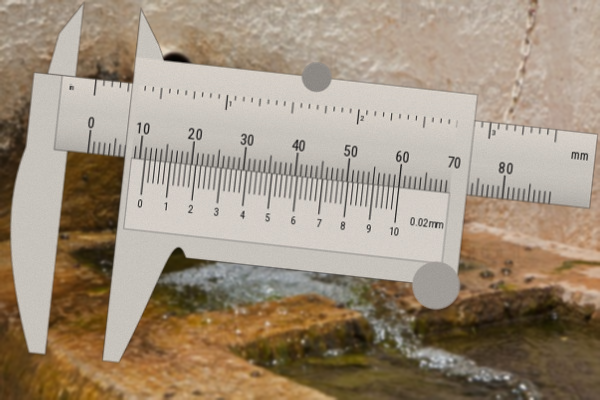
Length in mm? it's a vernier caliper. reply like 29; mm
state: 11.0; mm
